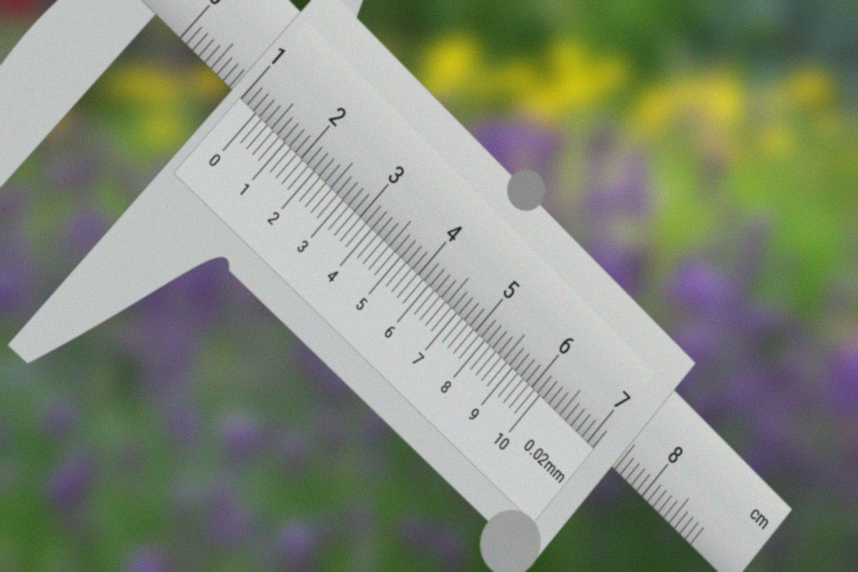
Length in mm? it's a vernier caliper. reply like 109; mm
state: 12.4; mm
